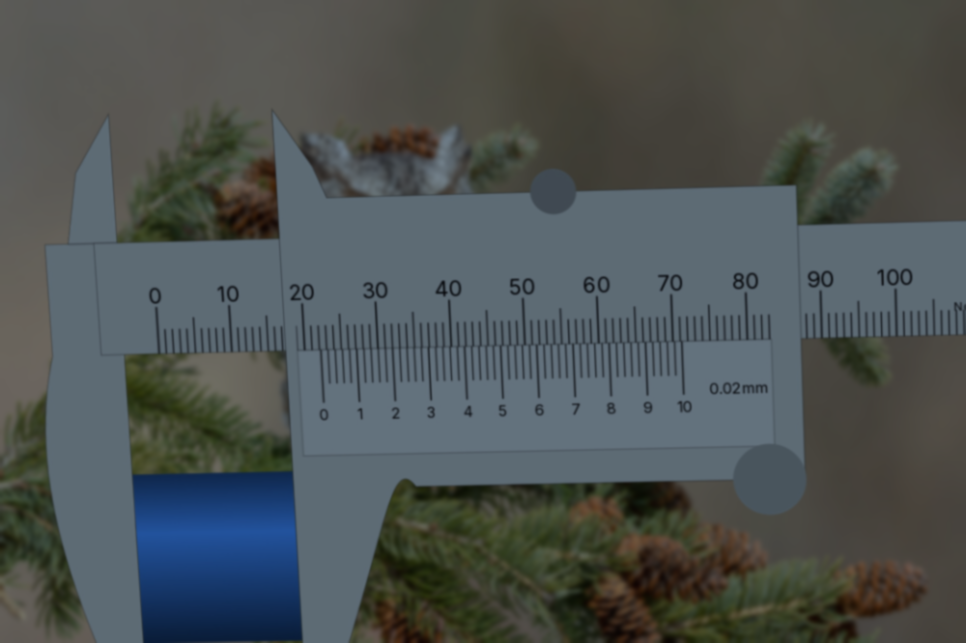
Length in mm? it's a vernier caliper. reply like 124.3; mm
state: 22.2; mm
